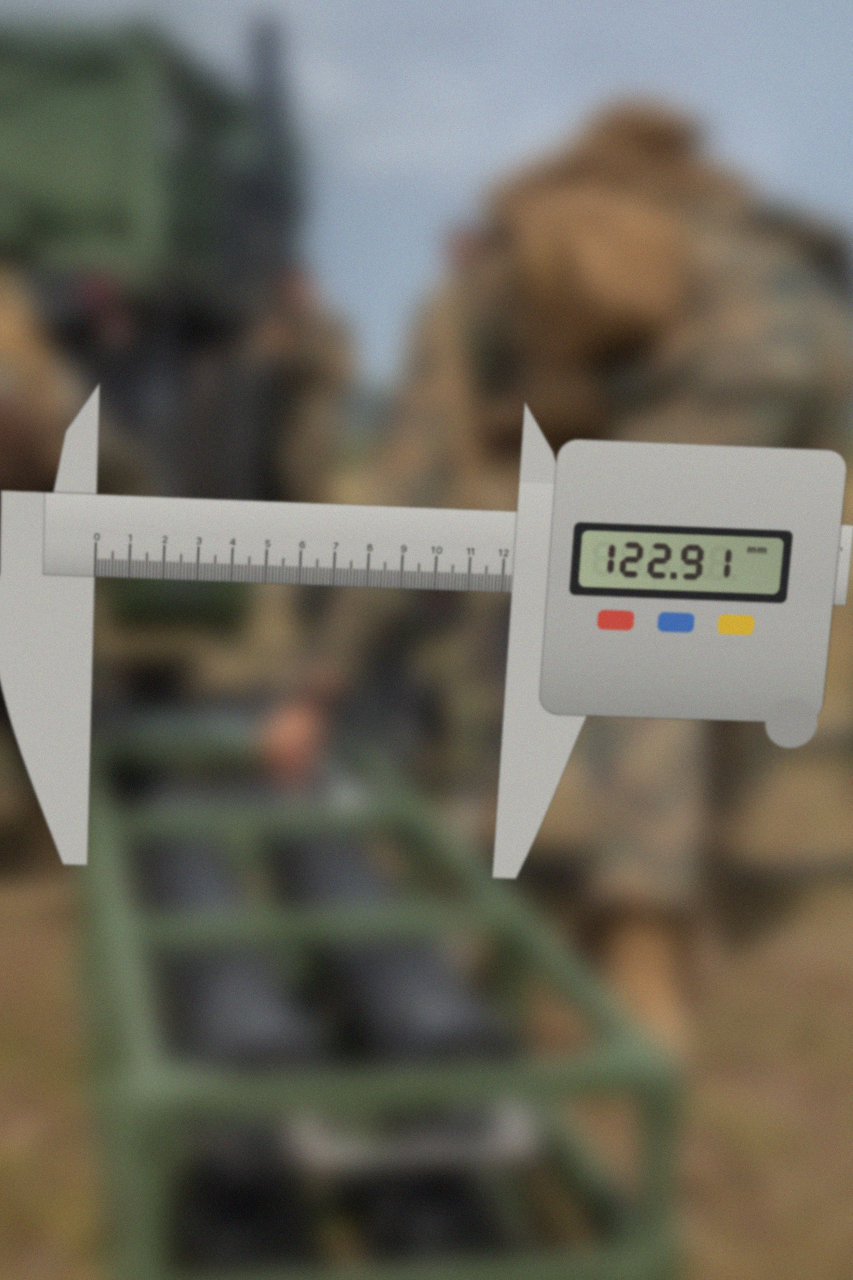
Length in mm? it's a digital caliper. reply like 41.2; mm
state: 122.91; mm
